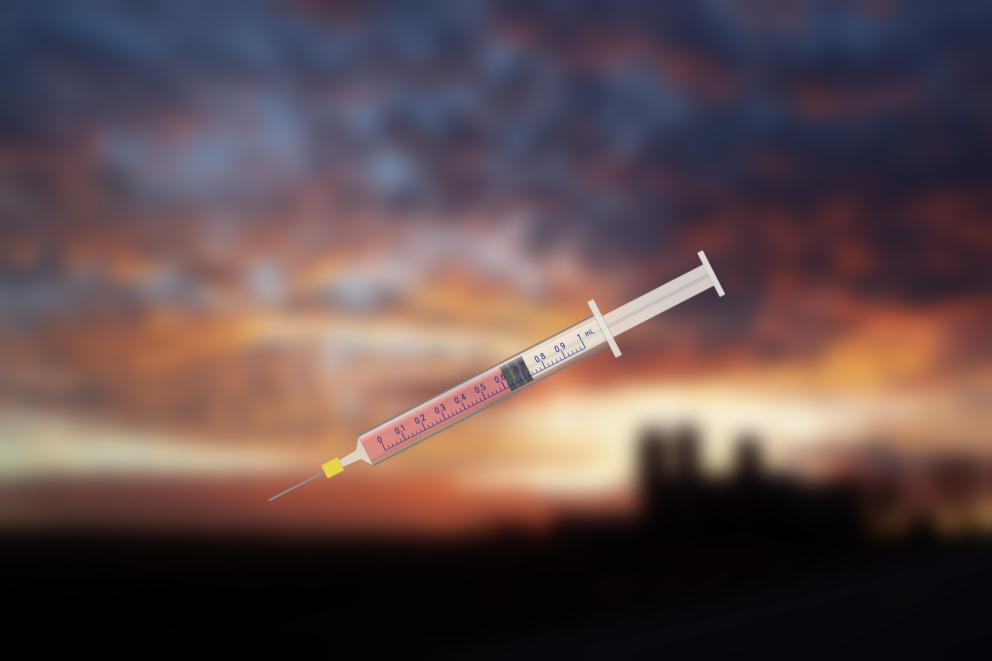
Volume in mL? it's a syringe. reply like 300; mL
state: 0.62; mL
